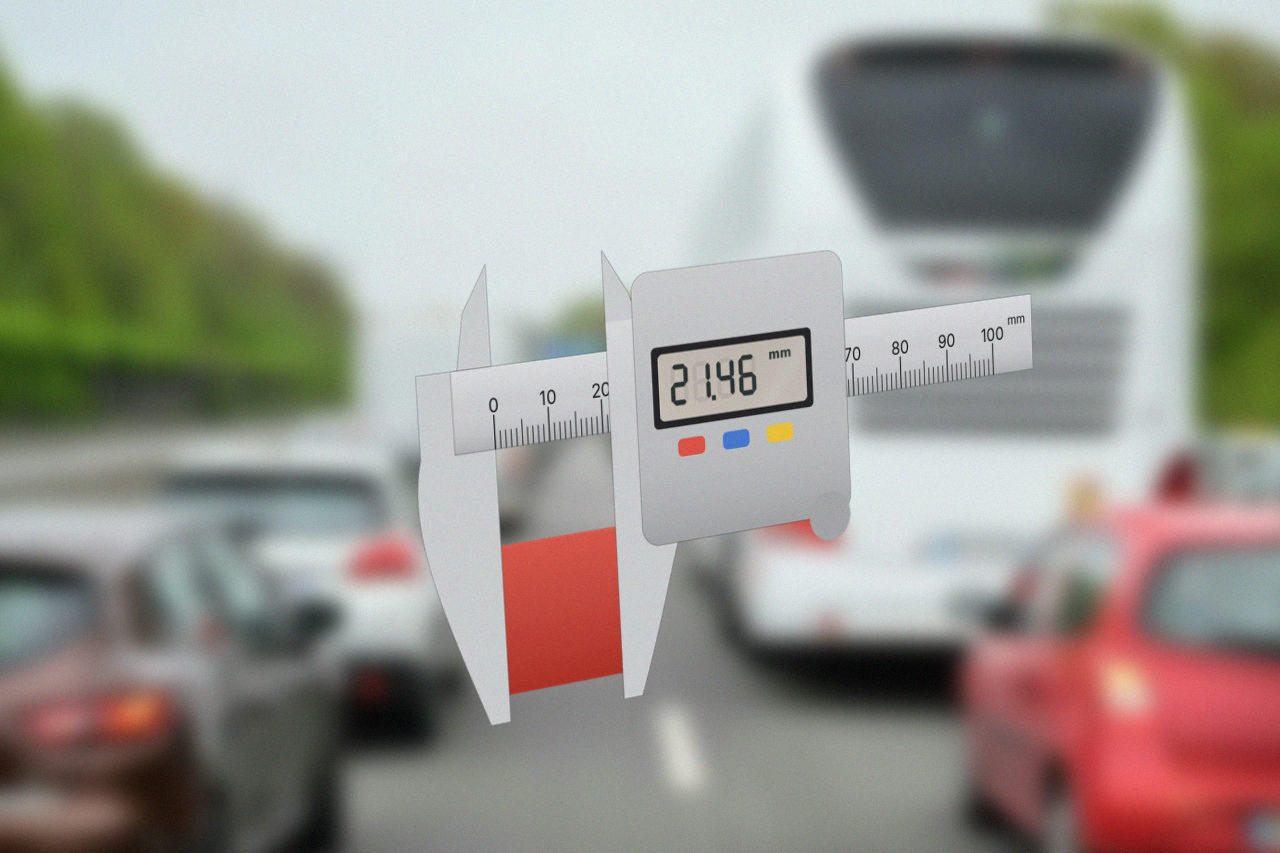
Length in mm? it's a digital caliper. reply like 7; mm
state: 21.46; mm
